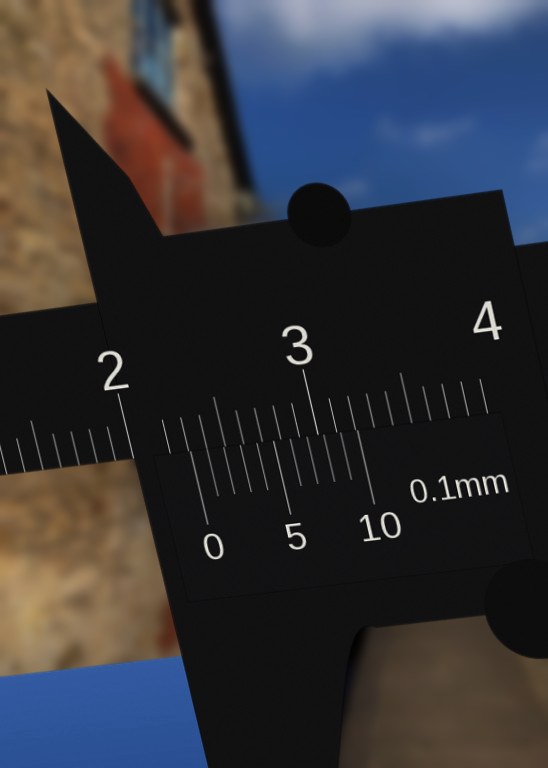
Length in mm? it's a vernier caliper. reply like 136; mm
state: 23.1; mm
